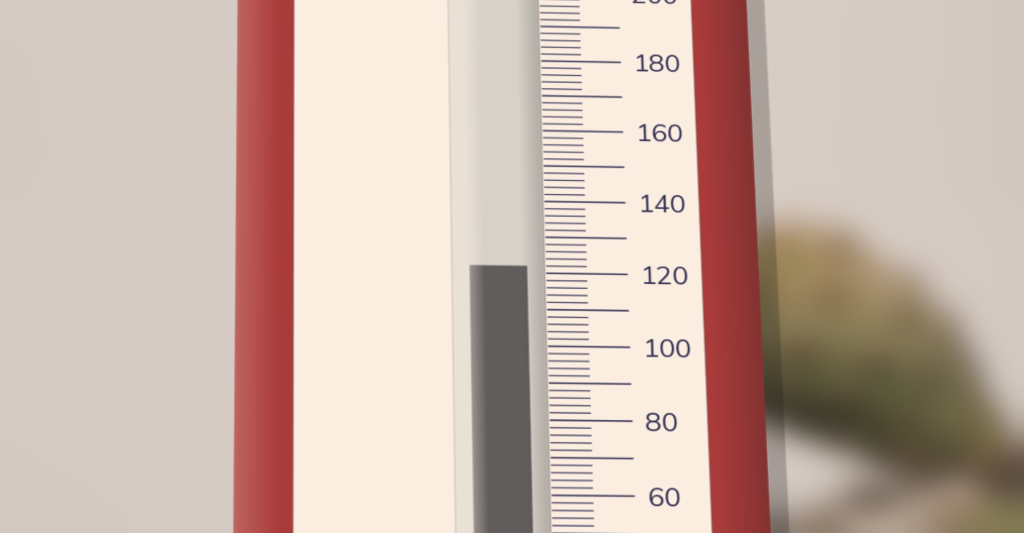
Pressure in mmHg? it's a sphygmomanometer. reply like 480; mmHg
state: 122; mmHg
